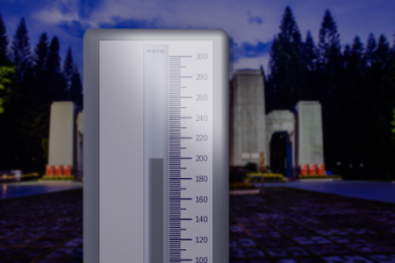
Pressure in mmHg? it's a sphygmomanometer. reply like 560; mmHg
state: 200; mmHg
